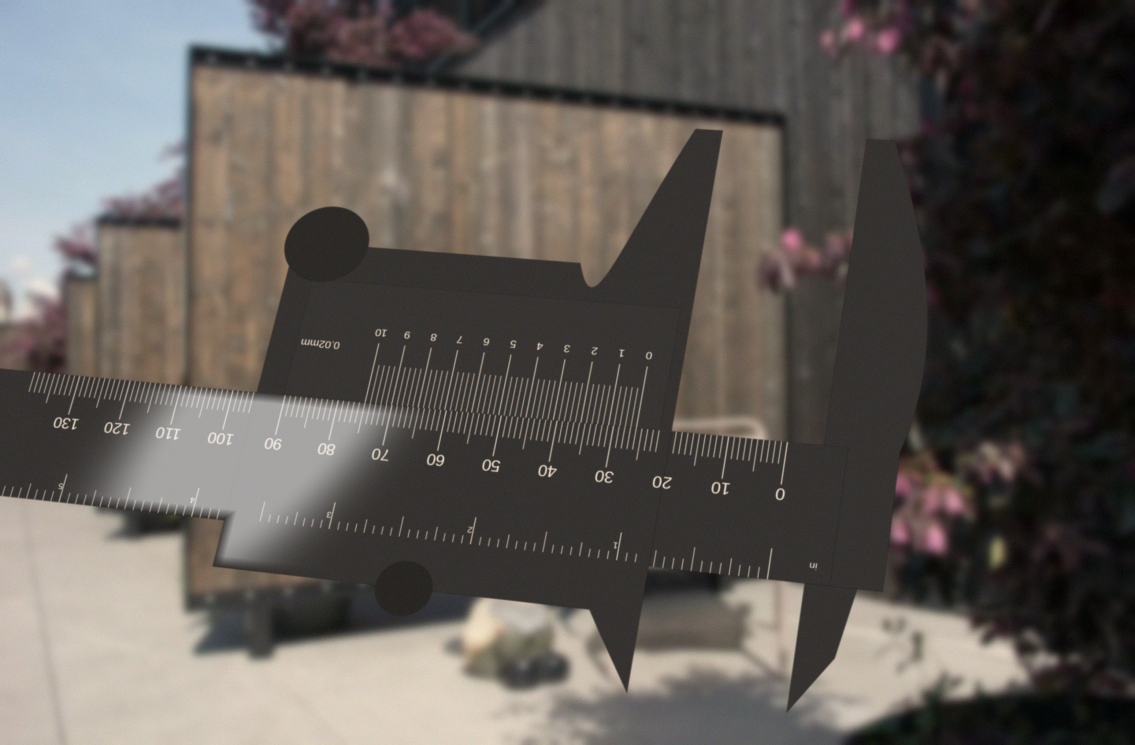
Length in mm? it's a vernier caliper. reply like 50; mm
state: 26.0; mm
